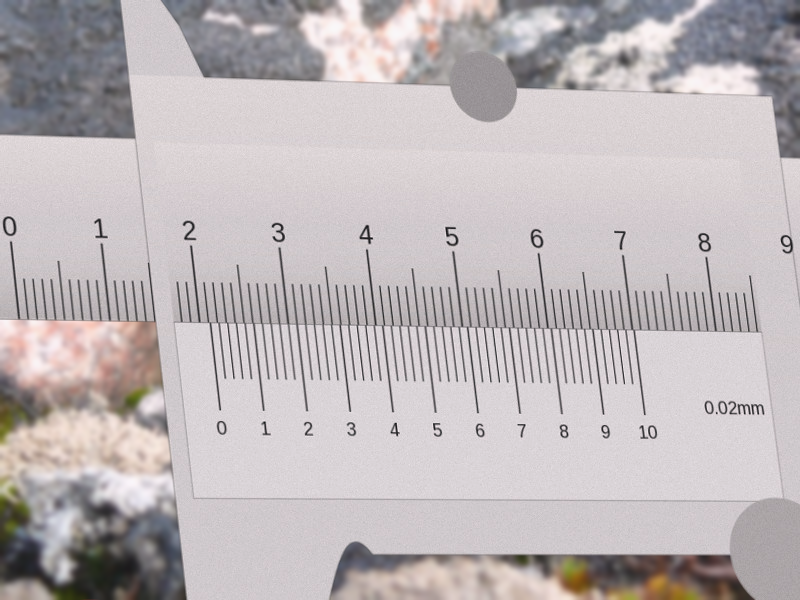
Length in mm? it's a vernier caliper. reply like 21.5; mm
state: 21.2; mm
